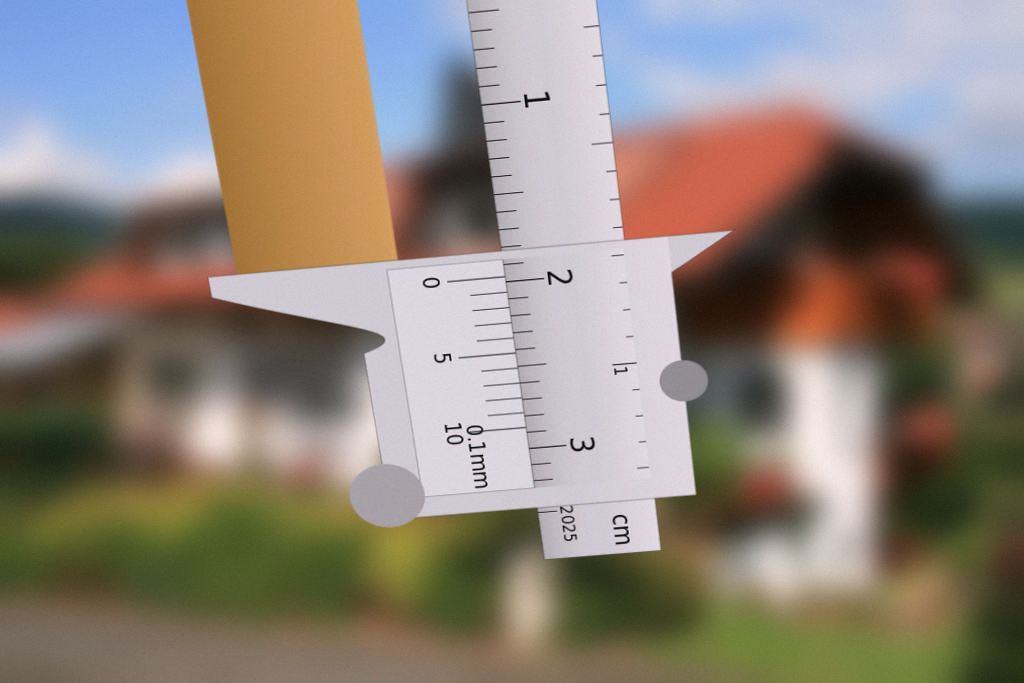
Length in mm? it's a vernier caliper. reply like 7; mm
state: 19.7; mm
